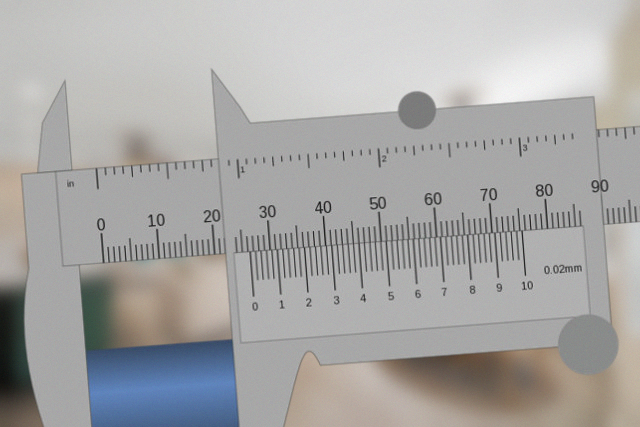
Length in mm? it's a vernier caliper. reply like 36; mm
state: 26.4; mm
